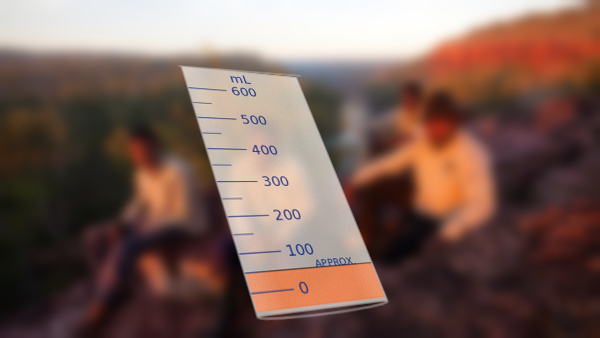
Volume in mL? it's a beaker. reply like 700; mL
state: 50; mL
